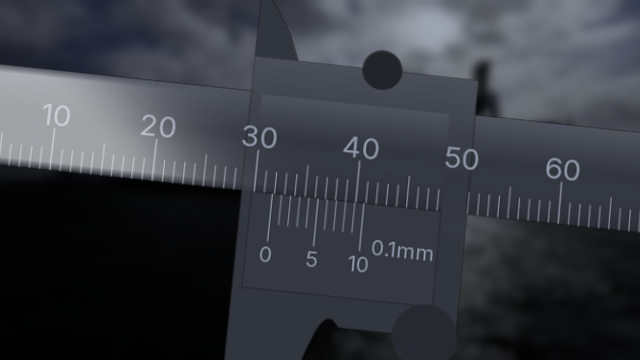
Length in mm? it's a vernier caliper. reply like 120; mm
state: 31.8; mm
